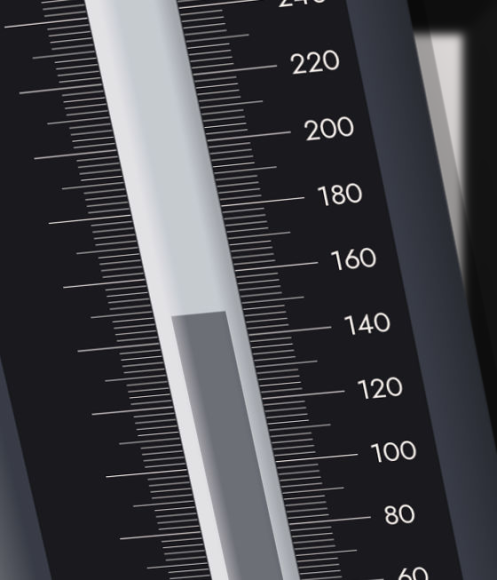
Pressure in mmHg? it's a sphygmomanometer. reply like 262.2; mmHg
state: 148; mmHg
